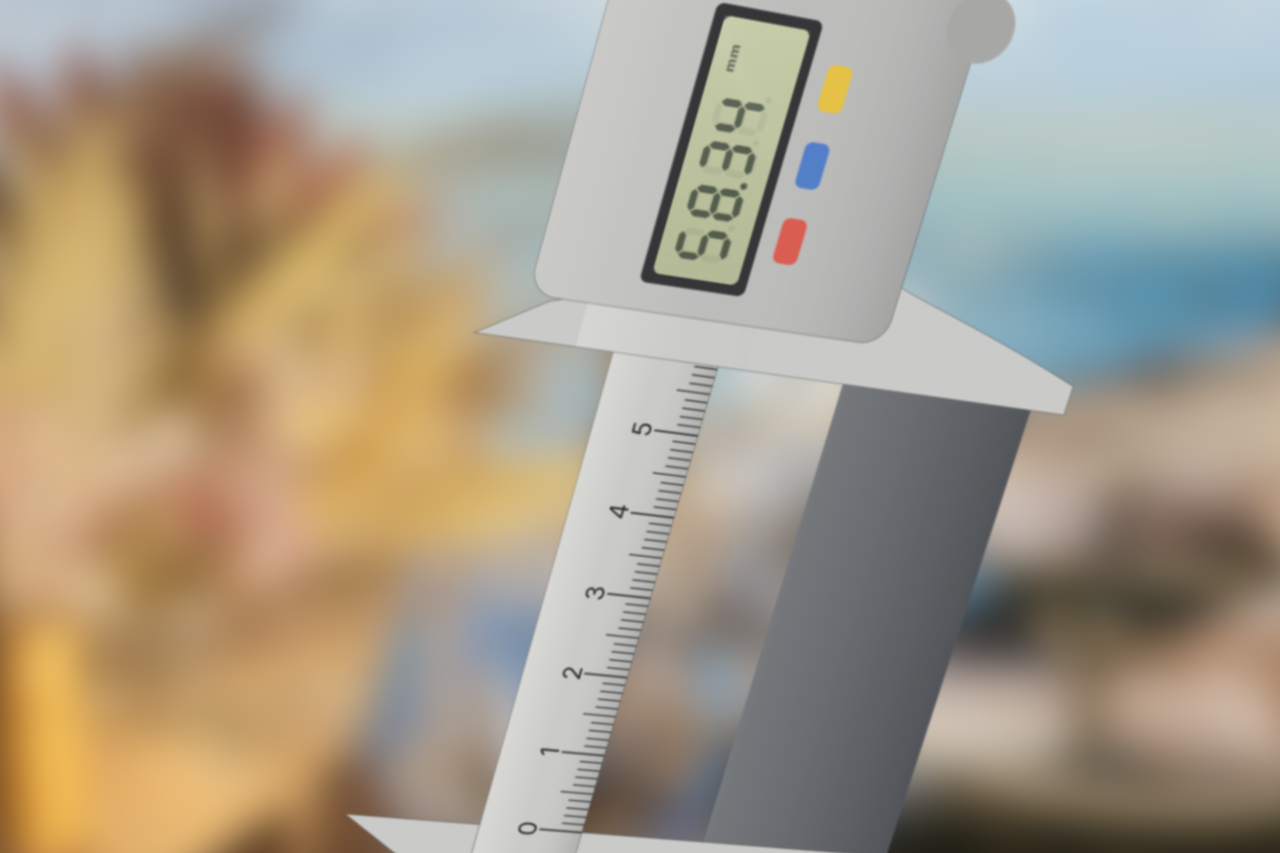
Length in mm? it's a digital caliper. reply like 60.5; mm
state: 58.34; mm
